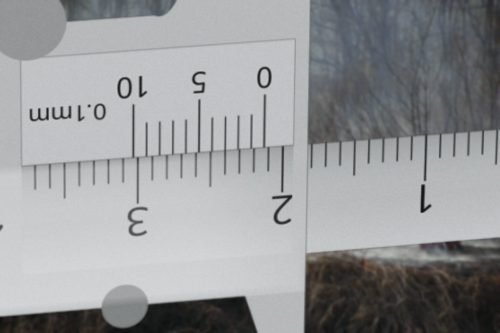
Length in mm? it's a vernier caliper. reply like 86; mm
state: 21.3; mm
